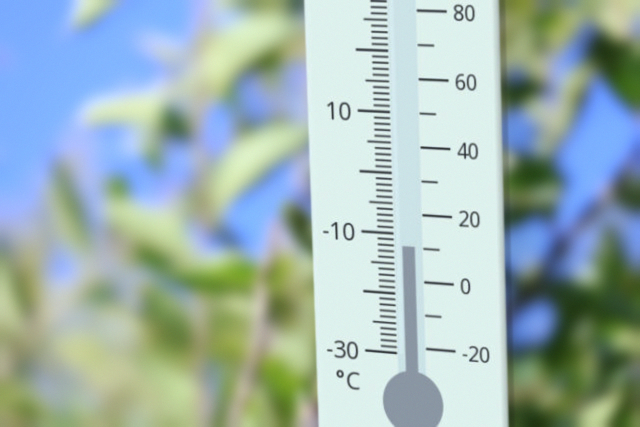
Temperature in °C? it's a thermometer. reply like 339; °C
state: -12; °C
